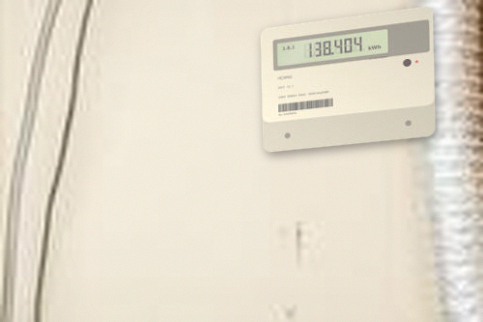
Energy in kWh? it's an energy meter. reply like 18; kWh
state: 138.404; kWh
